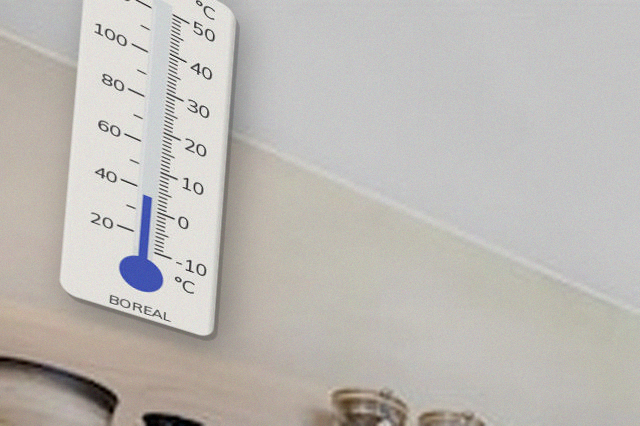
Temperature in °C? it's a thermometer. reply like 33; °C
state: 3; °C
